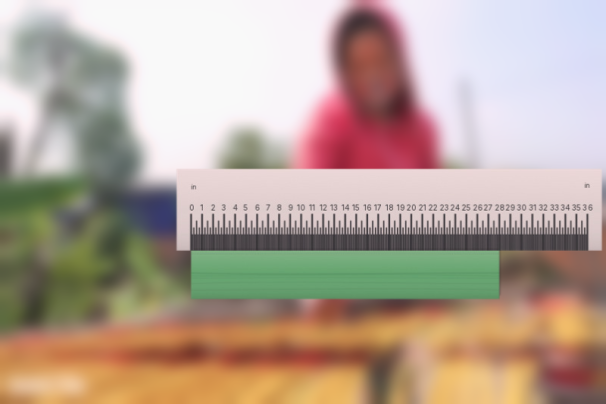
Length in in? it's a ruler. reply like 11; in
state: 28; in
